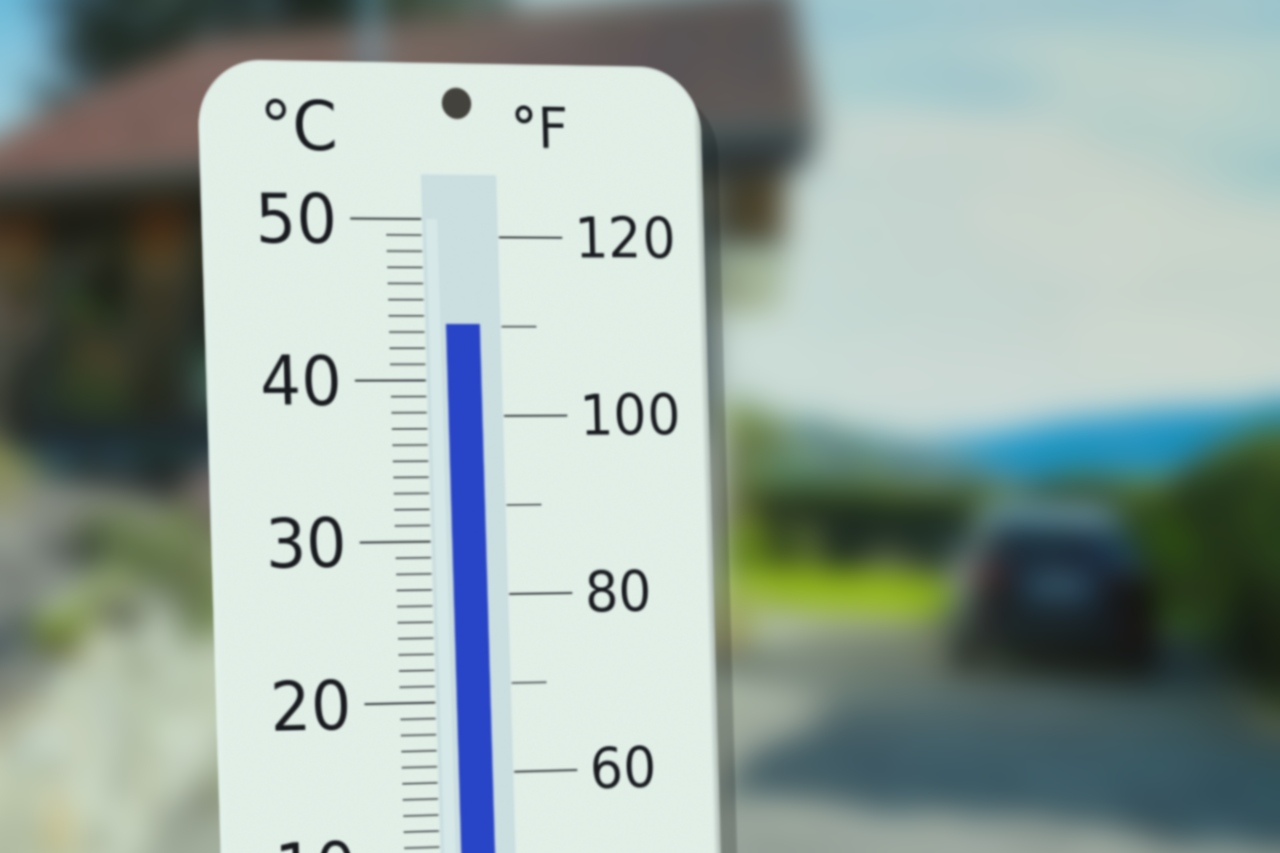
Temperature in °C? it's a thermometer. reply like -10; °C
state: 43.5; °C
